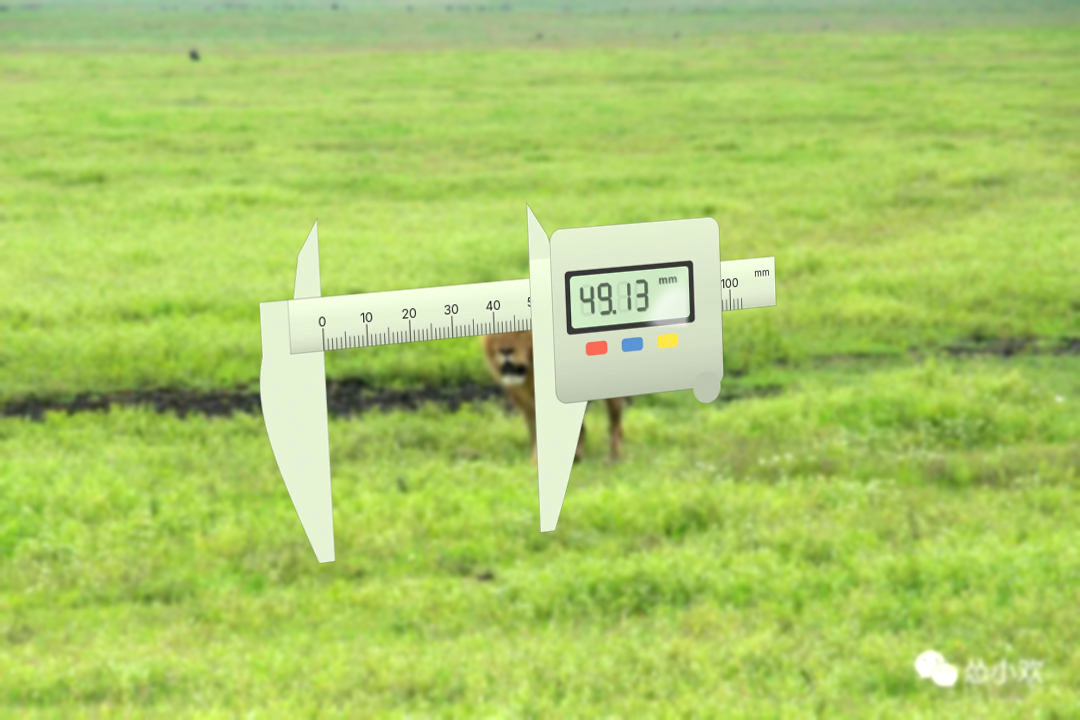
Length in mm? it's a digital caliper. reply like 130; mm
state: 49.13; mm
